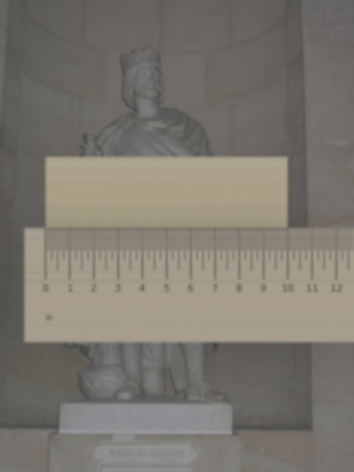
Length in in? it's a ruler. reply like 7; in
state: 10; in
